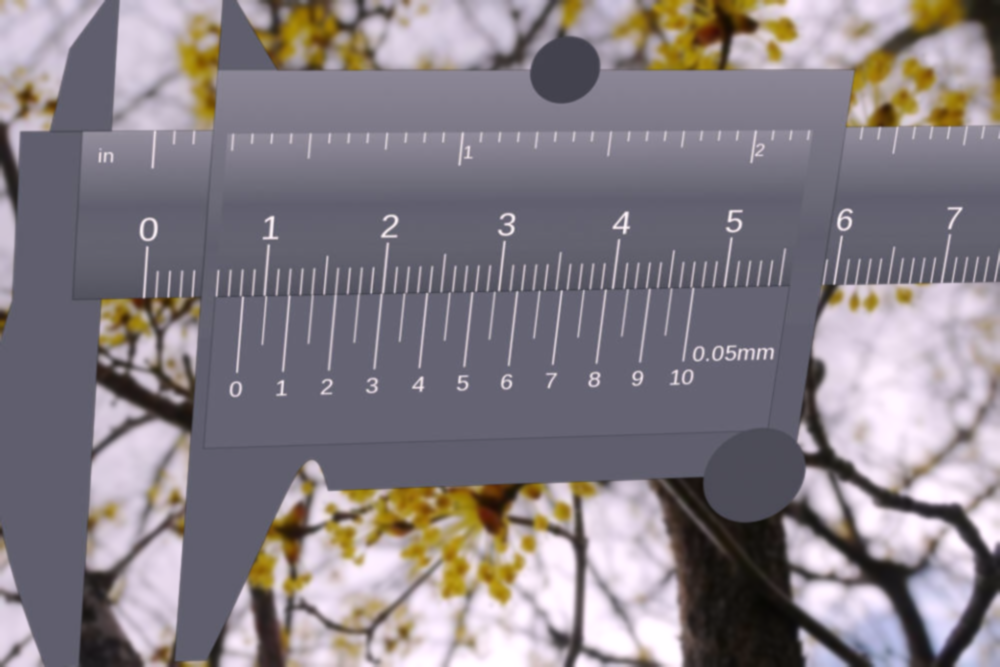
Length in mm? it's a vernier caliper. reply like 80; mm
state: 8.2; mm
